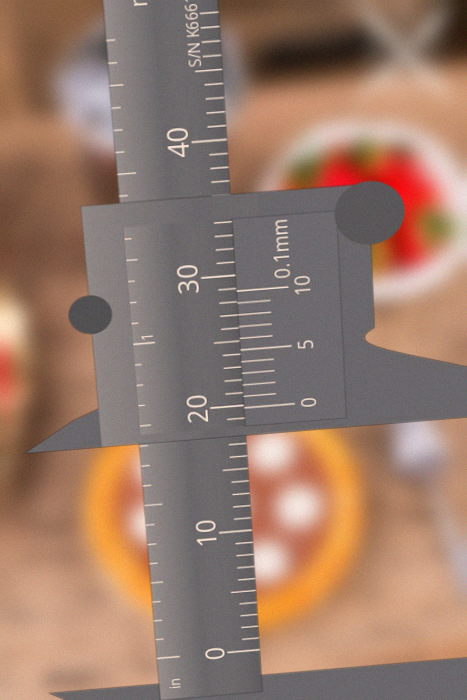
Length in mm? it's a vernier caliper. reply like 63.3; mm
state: 19.8; mm
